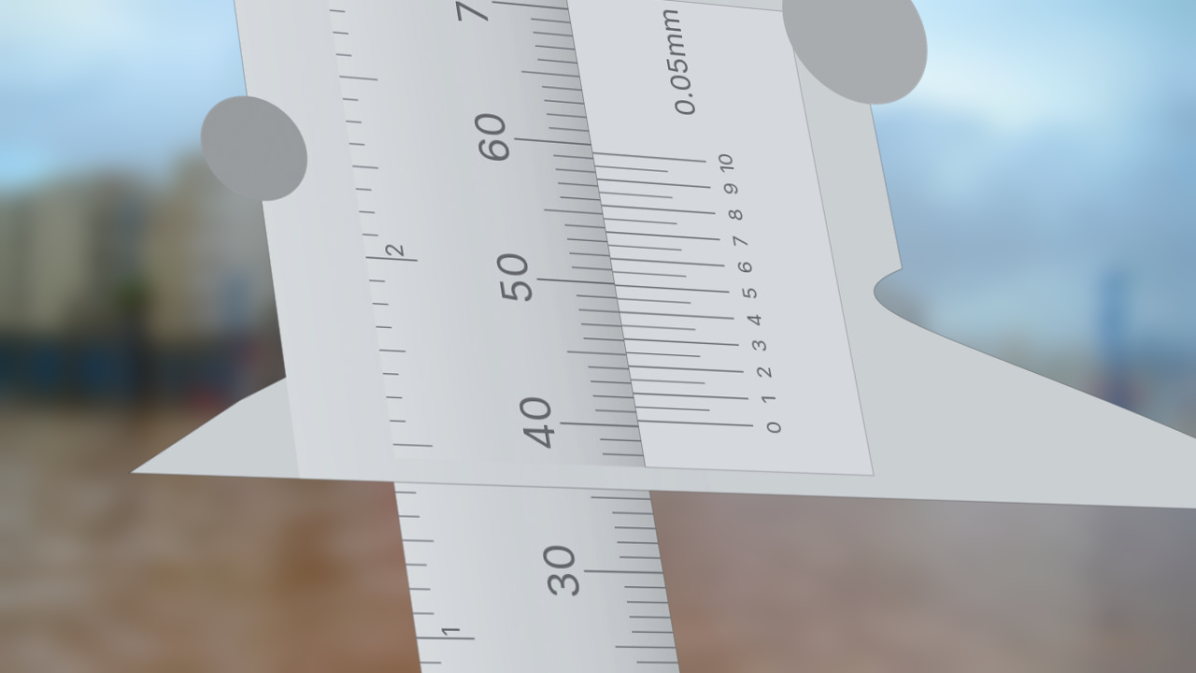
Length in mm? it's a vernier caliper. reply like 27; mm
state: 40.4; mm
